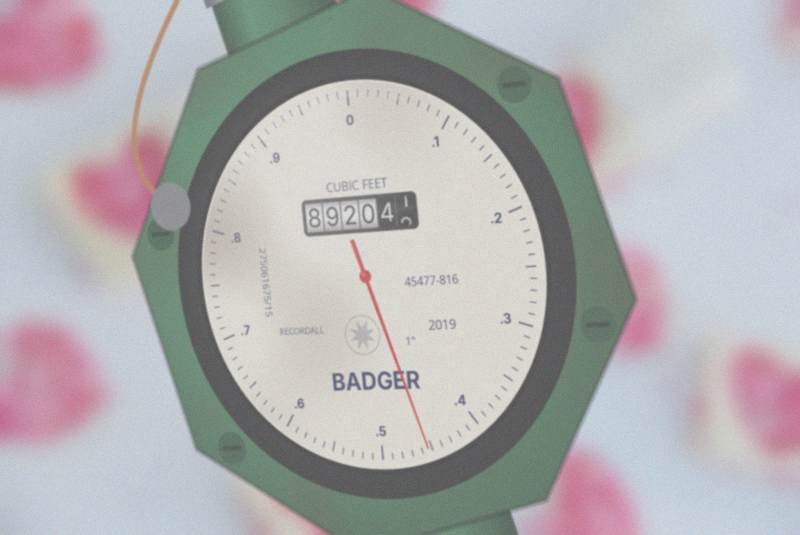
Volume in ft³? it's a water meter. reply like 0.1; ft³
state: 892041.45; ft³
